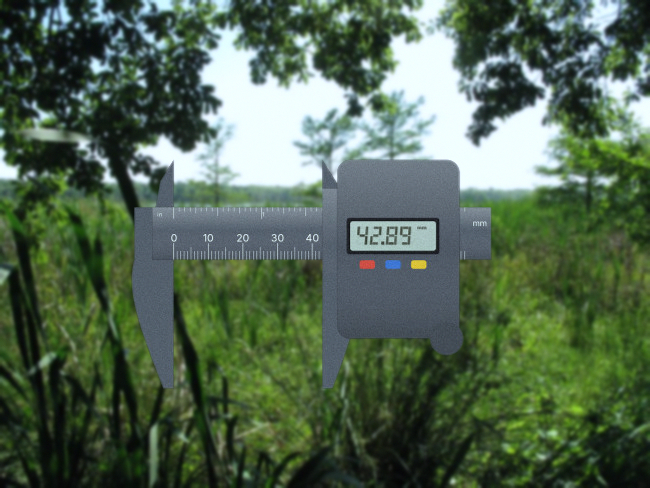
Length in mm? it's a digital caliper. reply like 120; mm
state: 42.89; mm
